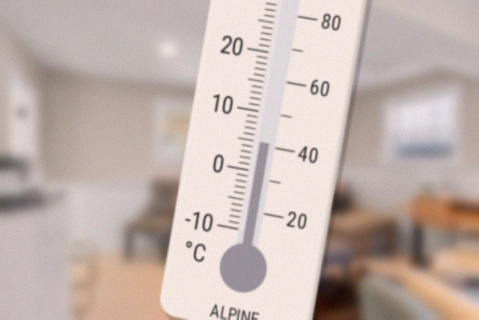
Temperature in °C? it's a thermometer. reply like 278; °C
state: 5; °C
